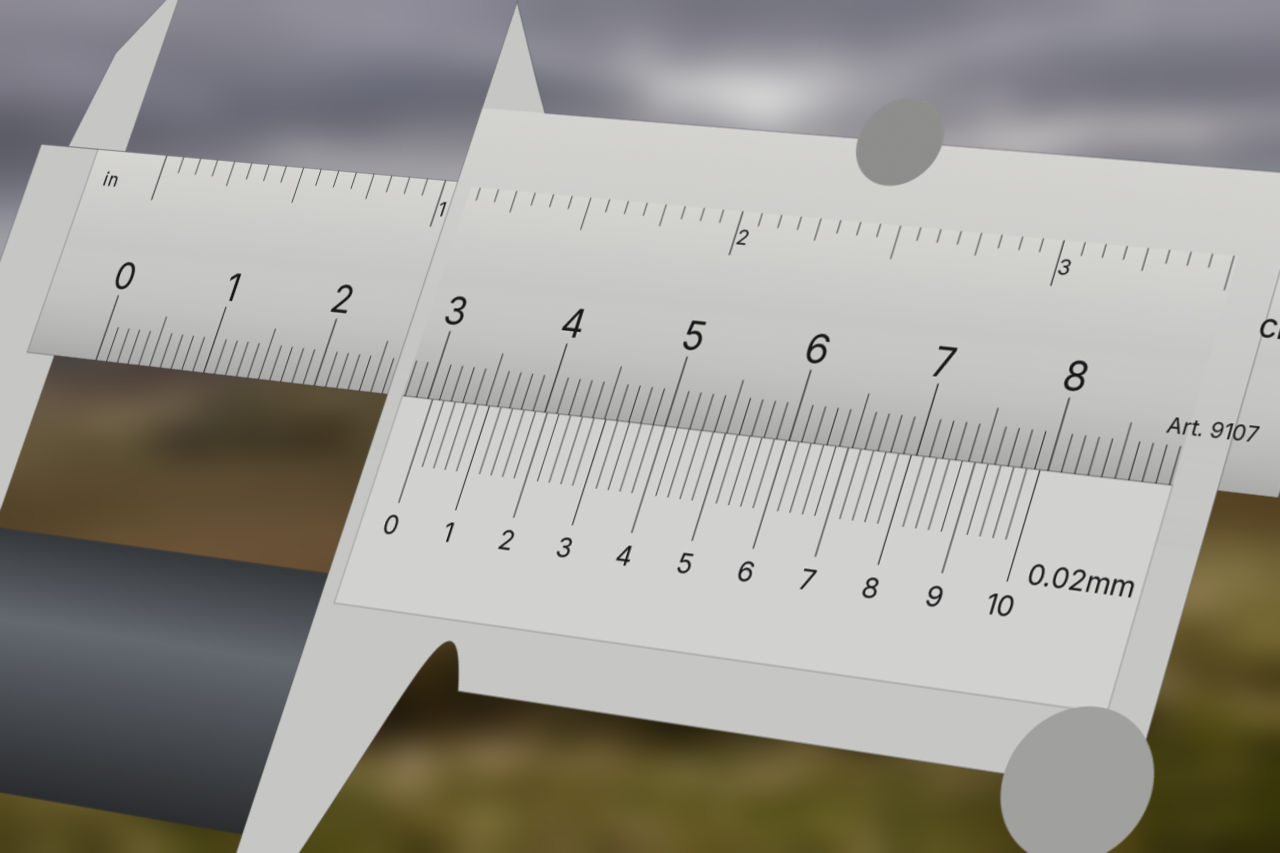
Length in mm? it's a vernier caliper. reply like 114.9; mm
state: 30.4; mm
